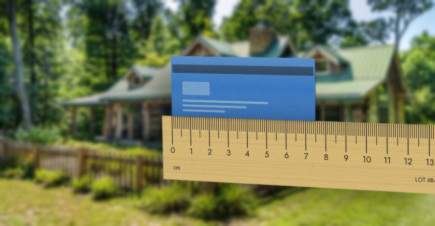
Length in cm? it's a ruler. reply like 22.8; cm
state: 7.5; cm
